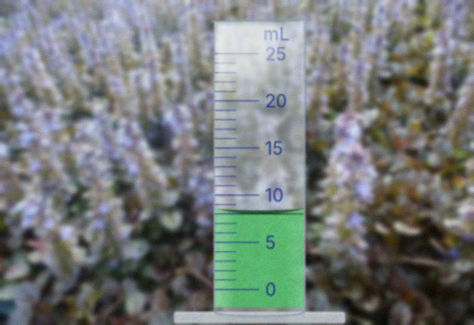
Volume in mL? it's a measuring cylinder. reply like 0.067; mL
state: 8; mL
